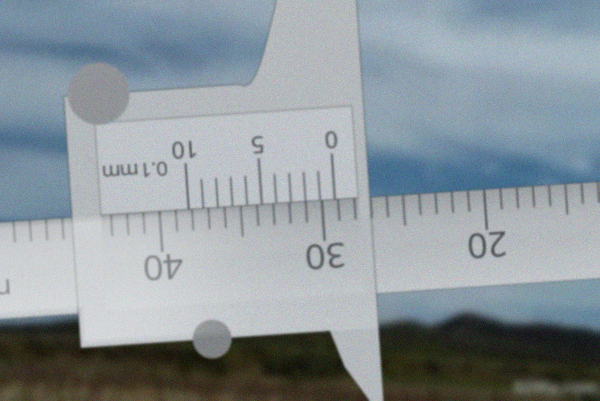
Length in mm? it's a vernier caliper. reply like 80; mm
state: 29.2; mm
